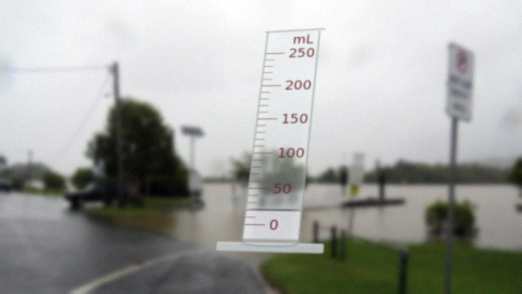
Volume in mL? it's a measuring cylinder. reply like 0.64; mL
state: 20; mL
